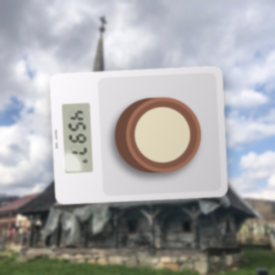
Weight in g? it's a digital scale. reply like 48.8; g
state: 4597; g
